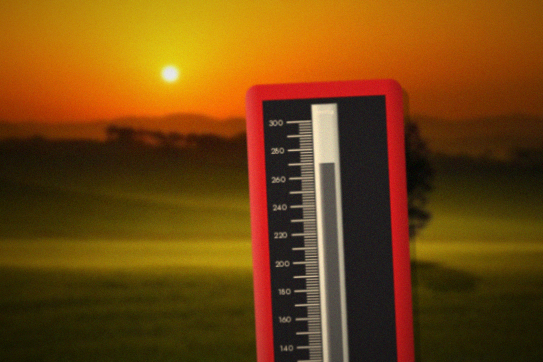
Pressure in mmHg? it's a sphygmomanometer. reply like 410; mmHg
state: 270; mmHg
